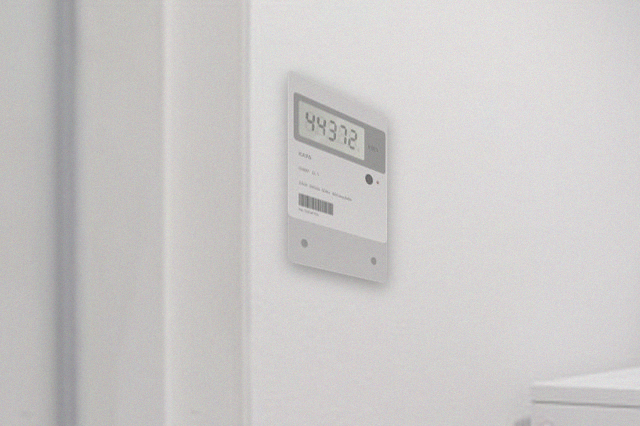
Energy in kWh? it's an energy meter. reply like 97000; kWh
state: 44372; kWh
